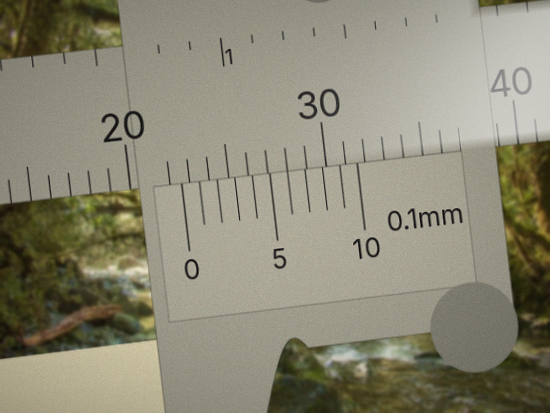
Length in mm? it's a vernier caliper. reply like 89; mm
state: 22.6; mm
